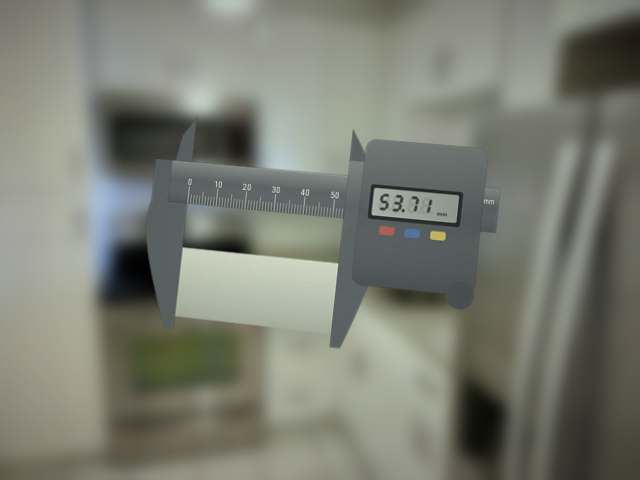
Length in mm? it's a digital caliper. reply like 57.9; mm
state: 53.71; mm
